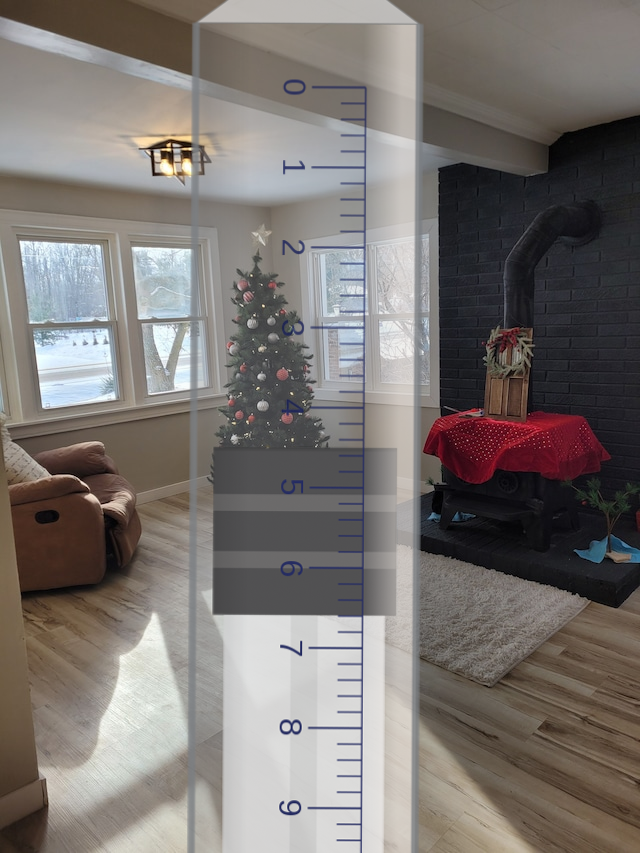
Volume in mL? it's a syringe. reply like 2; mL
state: 4.5; mL
